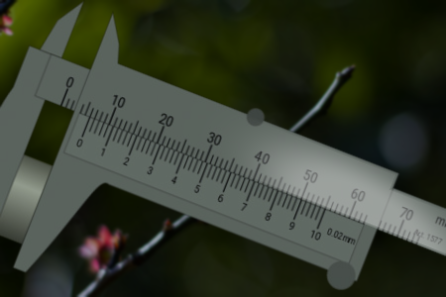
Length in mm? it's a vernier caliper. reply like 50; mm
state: 6.0; mm
